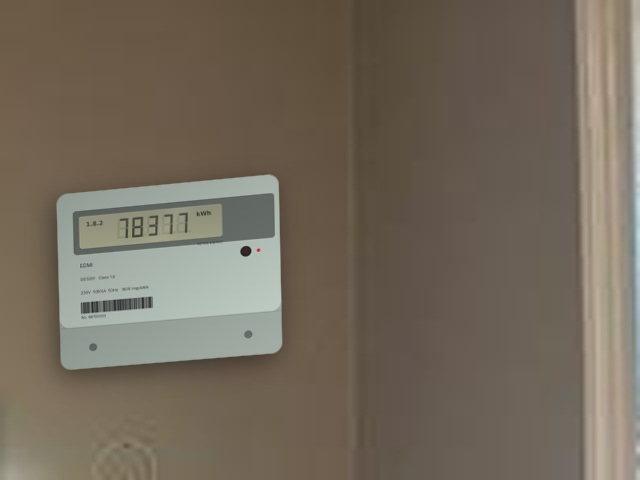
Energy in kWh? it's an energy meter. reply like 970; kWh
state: 78377; kWh
